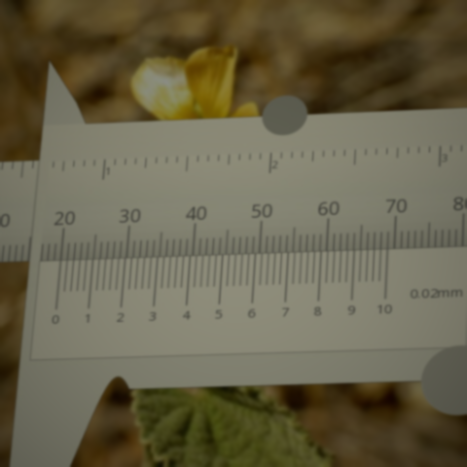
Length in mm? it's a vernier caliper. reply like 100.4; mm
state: 20.0; mm
